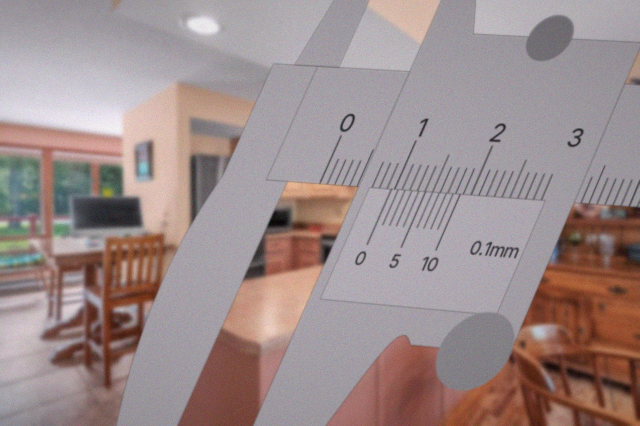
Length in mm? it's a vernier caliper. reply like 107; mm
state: 9.6; mm
